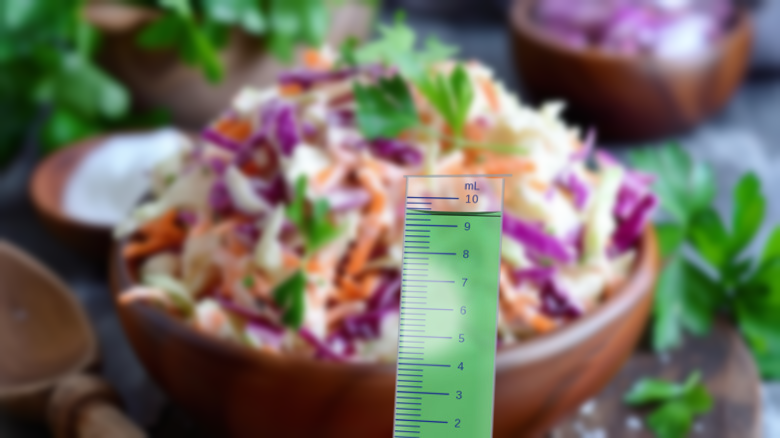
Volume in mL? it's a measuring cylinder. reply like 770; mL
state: 9.4; mL
